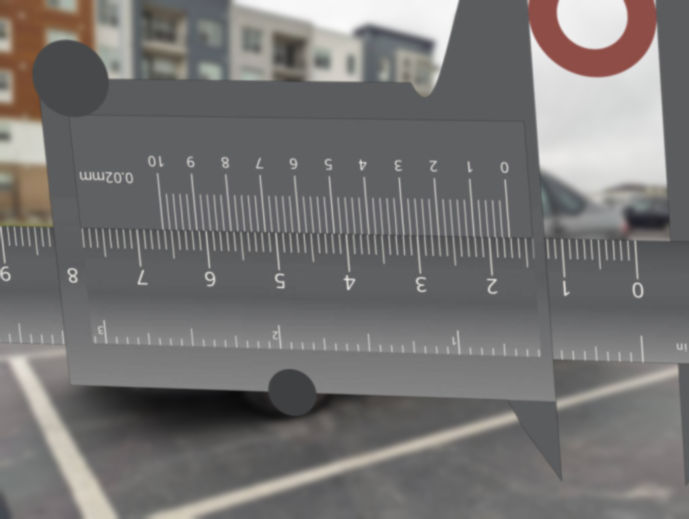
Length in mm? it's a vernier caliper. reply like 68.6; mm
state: 17.2; mm
